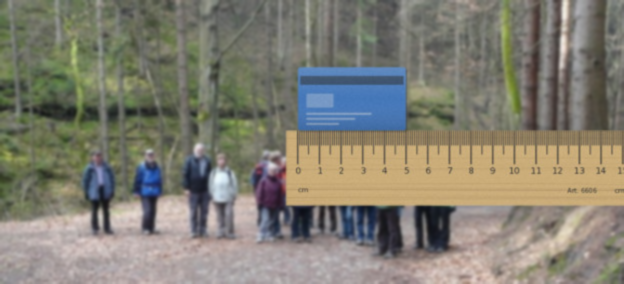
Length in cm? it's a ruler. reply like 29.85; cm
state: 5; cm
